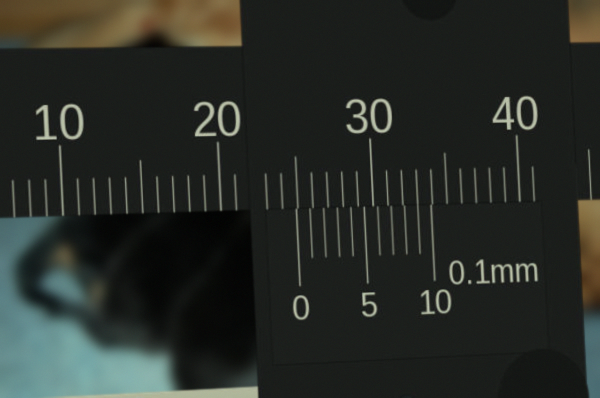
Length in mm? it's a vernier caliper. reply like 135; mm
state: 24.9; mm
